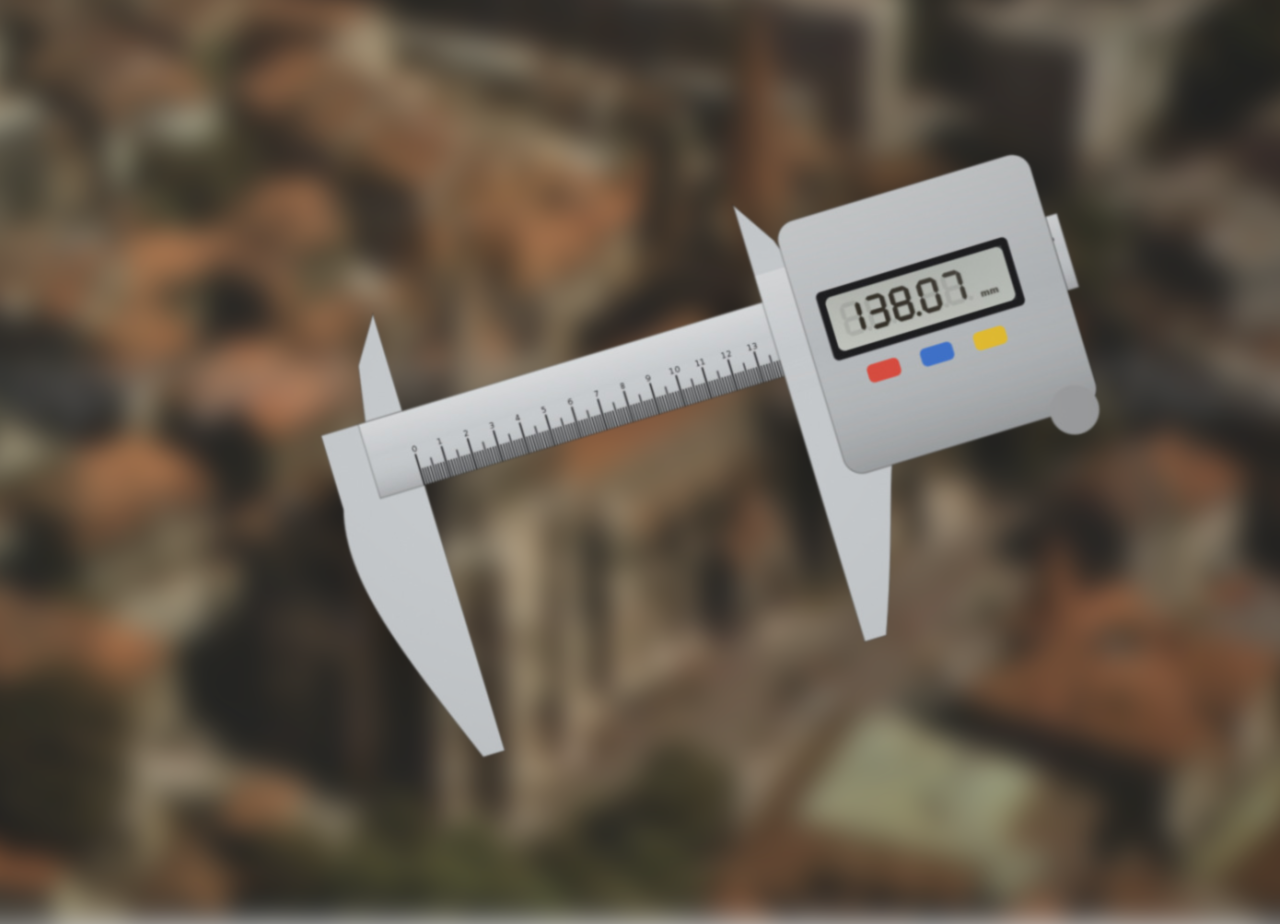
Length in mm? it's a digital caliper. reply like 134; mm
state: 138.07; mm
